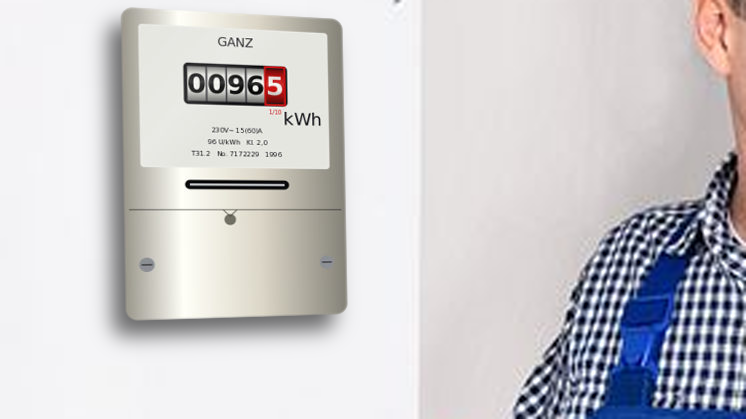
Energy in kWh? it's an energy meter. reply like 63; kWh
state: 96.5; kWh
